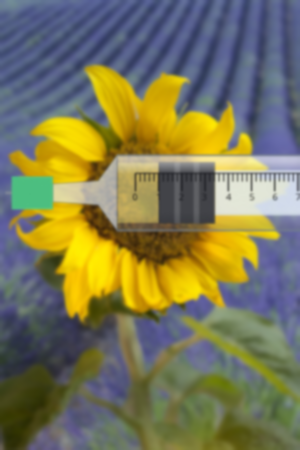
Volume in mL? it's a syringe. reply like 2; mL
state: 1; mL
